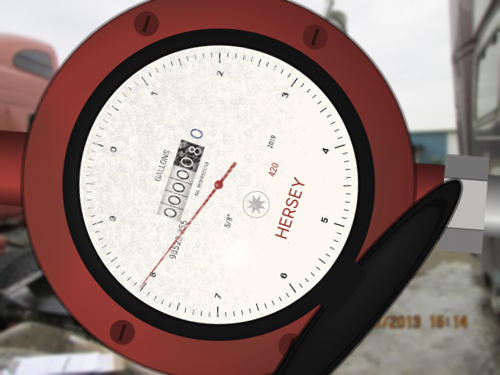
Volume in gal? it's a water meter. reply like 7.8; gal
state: 78.0; gal
